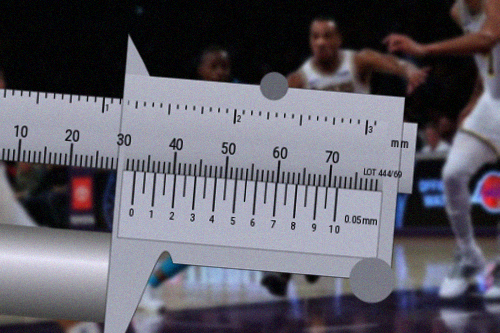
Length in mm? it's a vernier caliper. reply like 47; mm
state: 32.5; mm
